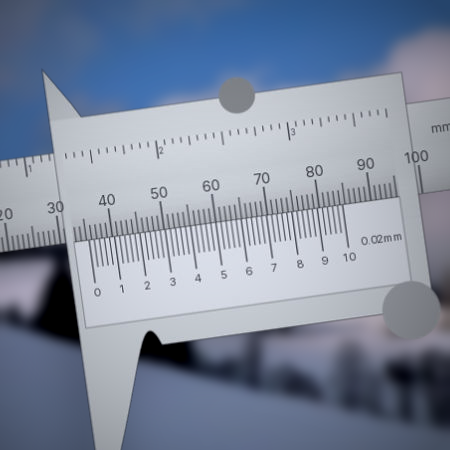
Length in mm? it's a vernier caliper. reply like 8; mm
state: 35.5; mm
